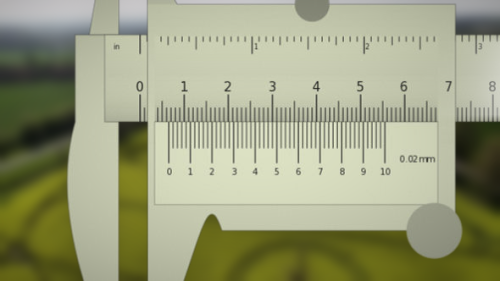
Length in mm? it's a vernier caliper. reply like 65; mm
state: 6.5; mm
